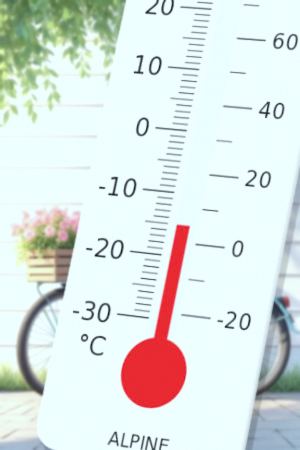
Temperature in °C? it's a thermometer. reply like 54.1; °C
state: -15; °C
